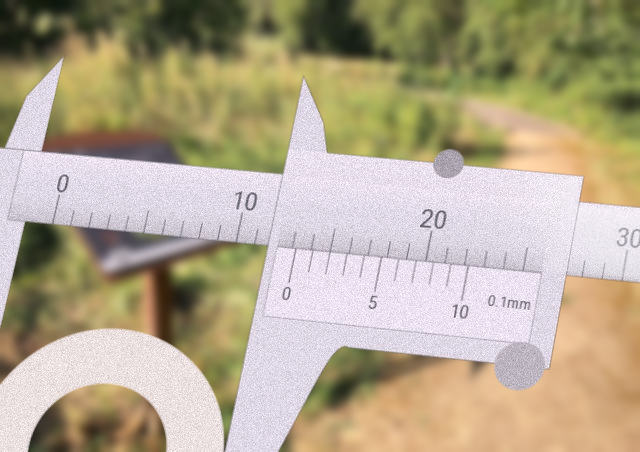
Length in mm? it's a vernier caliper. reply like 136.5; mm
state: 13.2; mm
